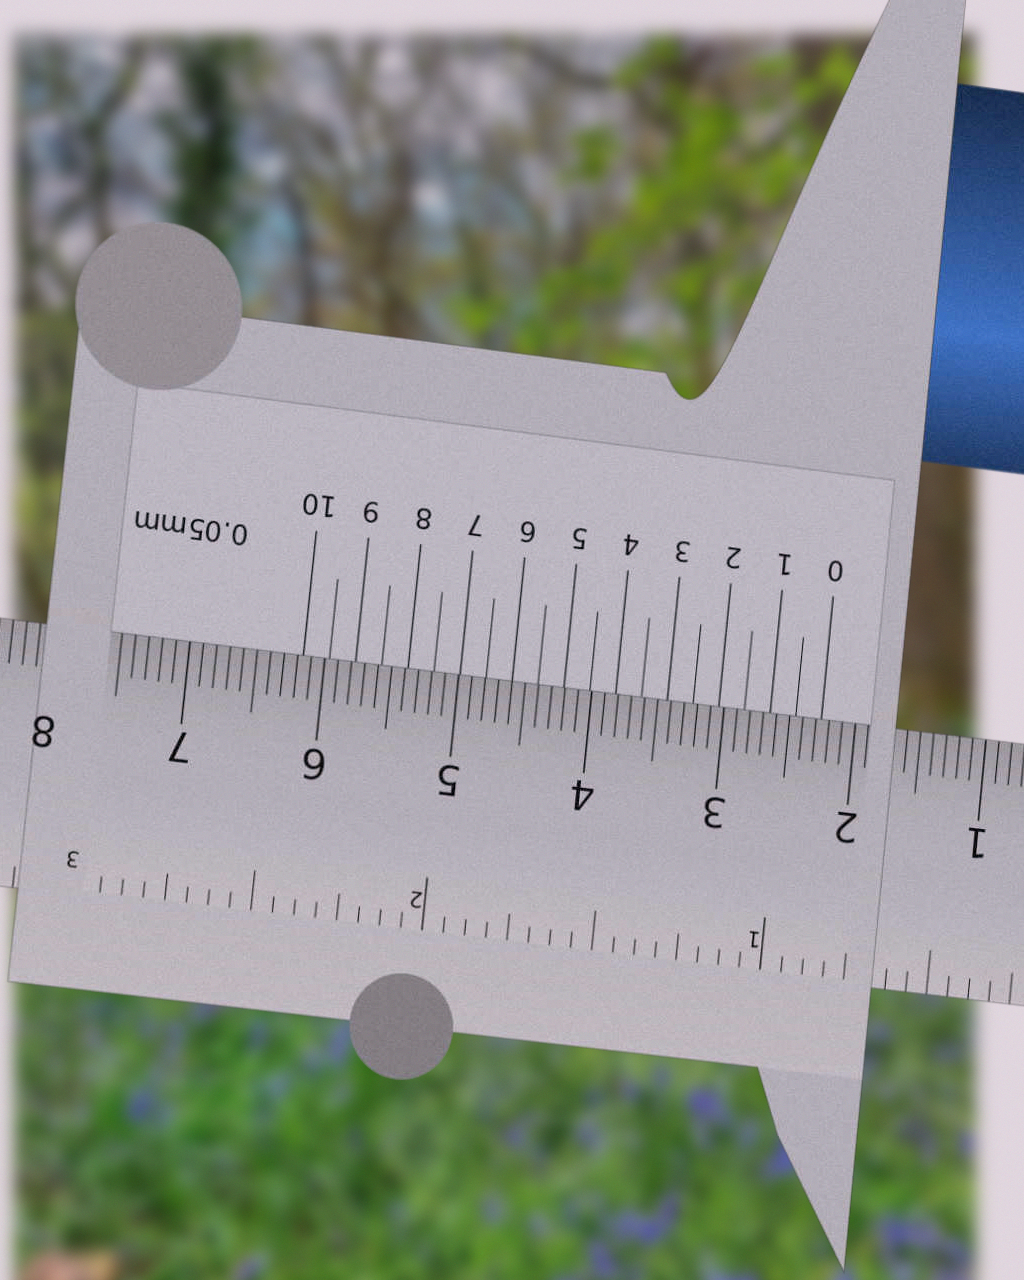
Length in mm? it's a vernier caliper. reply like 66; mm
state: 22.6; mm
